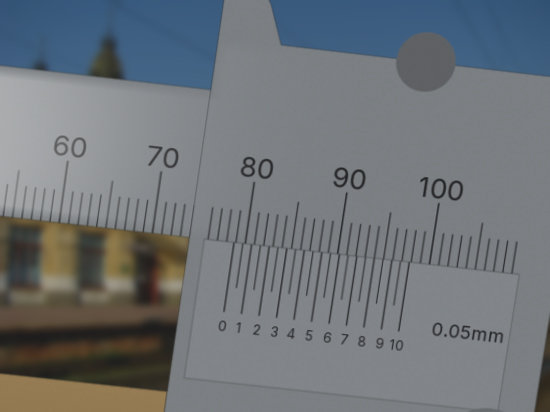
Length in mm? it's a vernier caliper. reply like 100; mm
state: 78.8; mm
